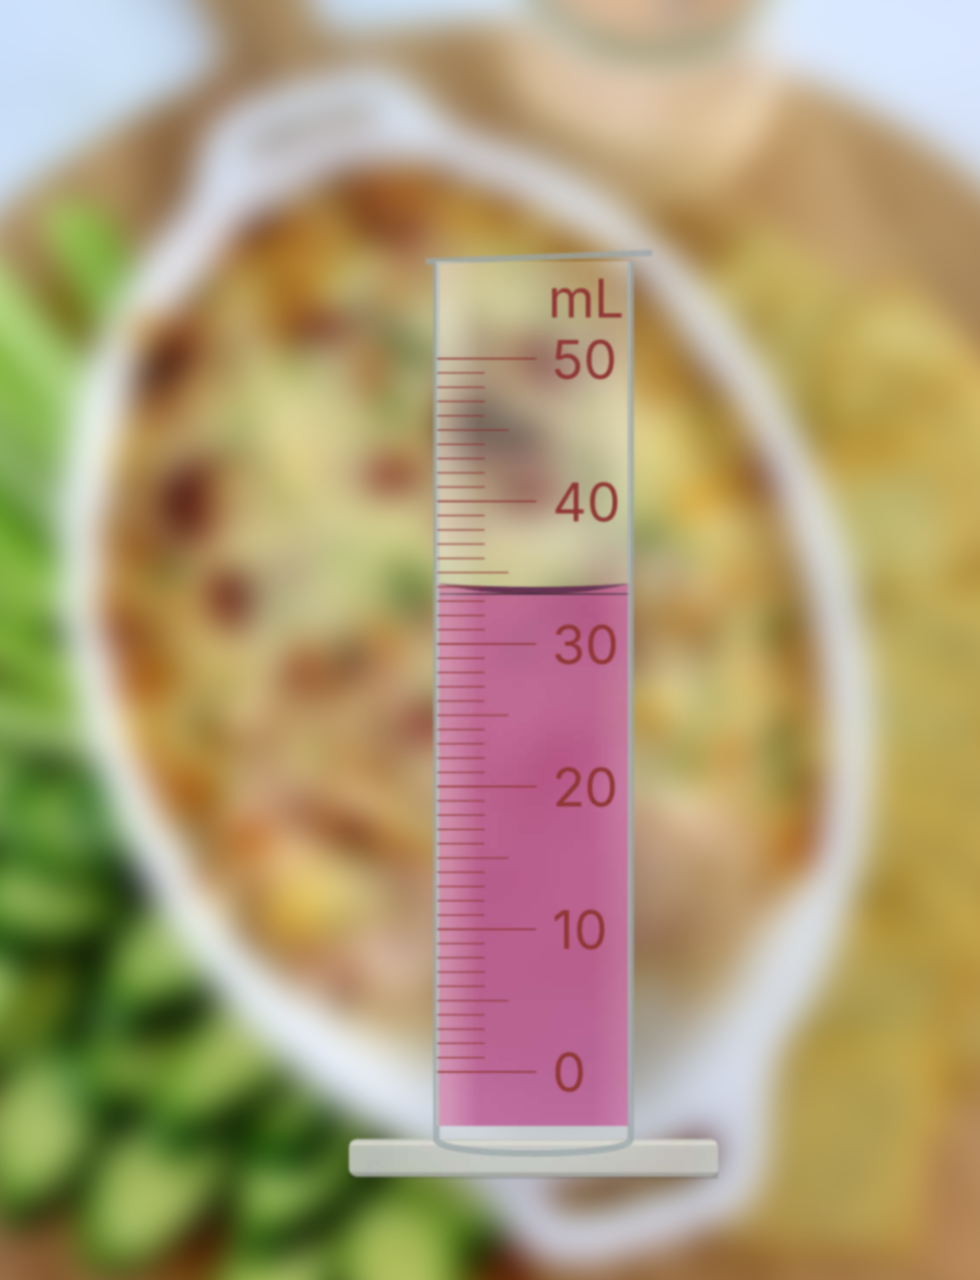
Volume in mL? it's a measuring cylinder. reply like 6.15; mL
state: 33.5; mL
